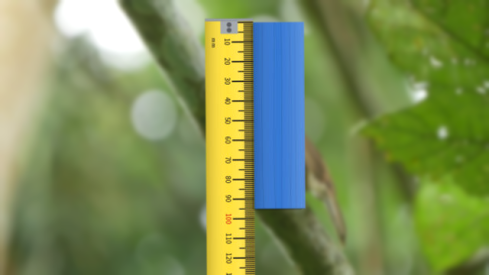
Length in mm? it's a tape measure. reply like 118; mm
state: 95; mm
